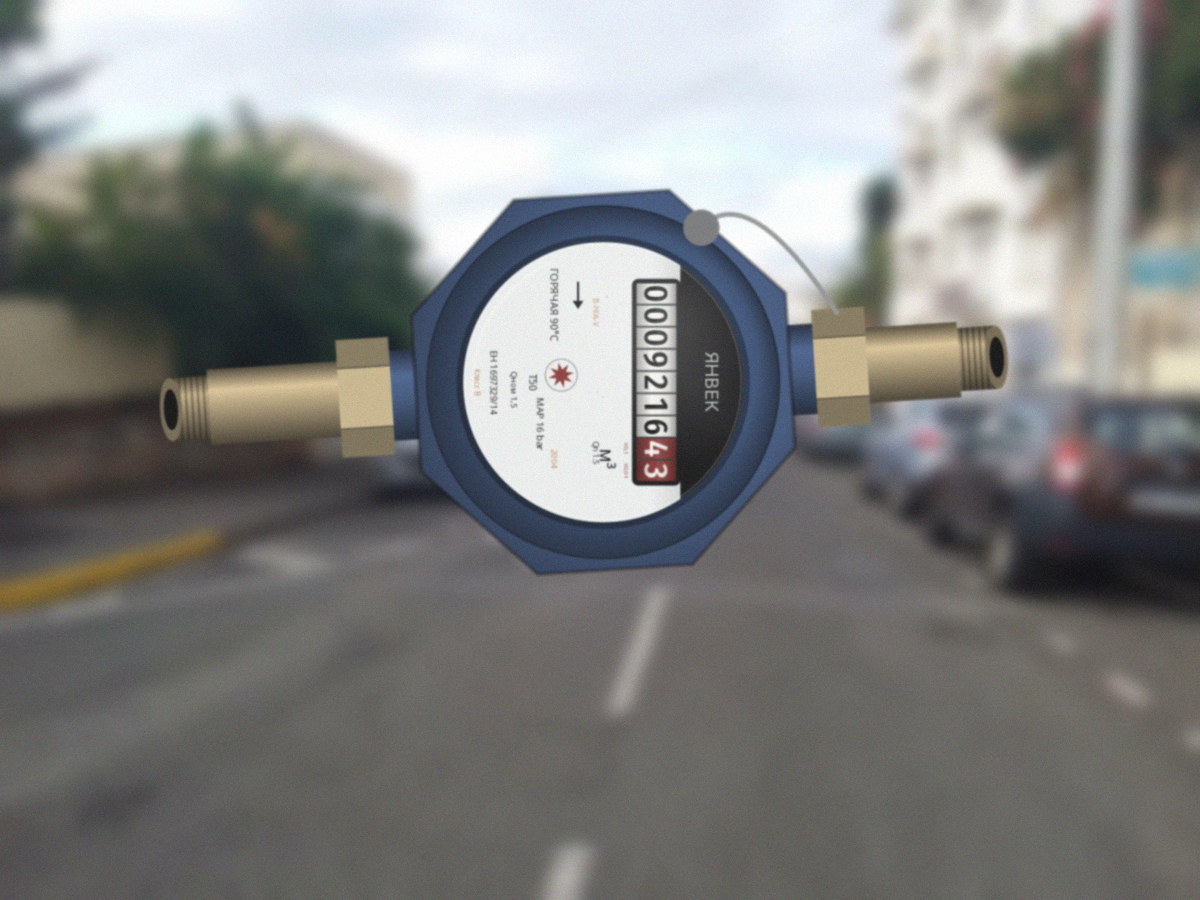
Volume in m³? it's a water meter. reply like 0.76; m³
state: 9216.43; m³
